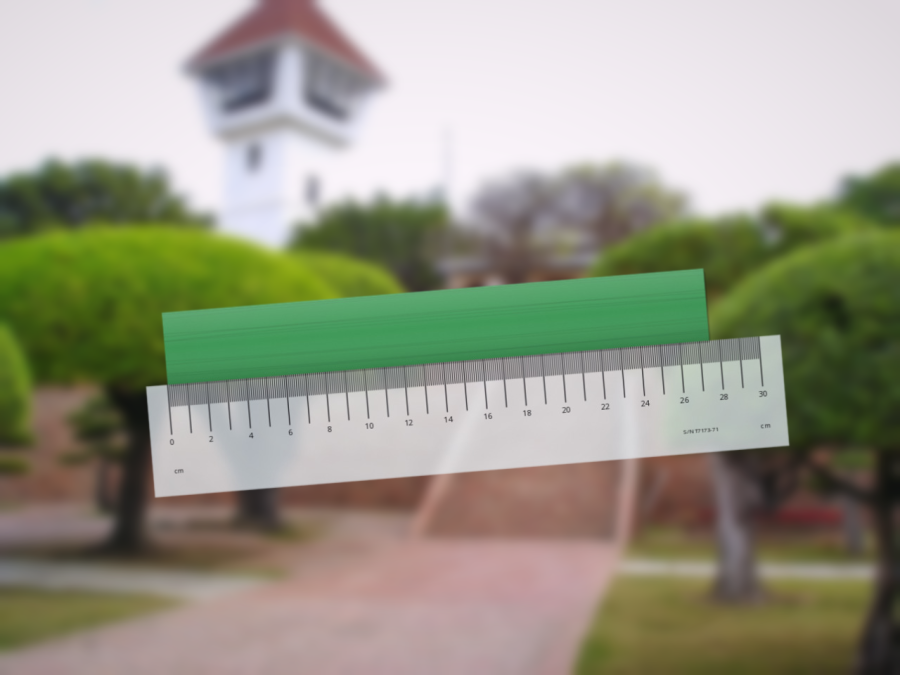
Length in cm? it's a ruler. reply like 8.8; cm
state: 27.5; cm
